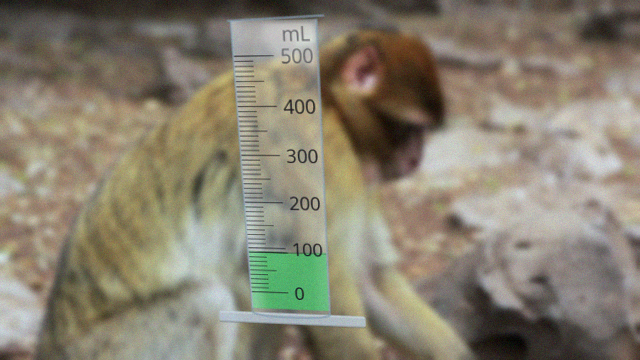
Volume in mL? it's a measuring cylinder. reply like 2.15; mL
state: 90; mL
